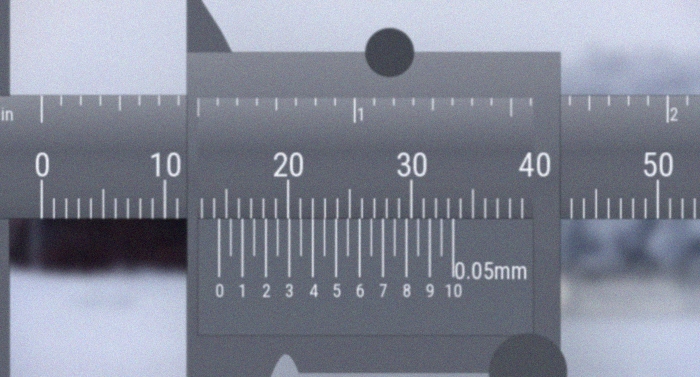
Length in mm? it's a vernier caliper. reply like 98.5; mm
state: 14.4; mm
